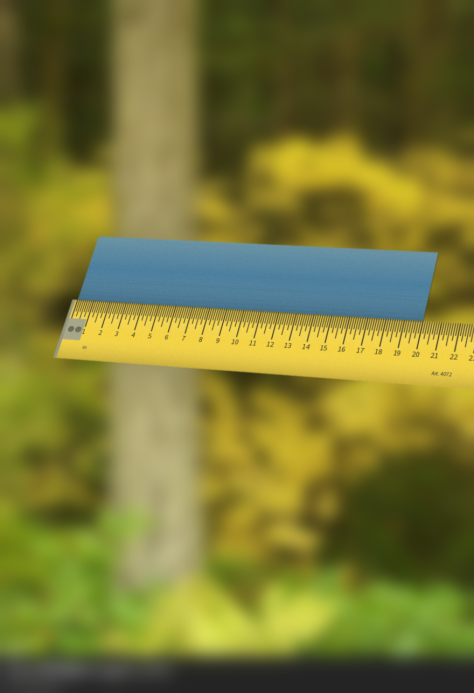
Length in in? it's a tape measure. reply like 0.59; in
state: 20; in
